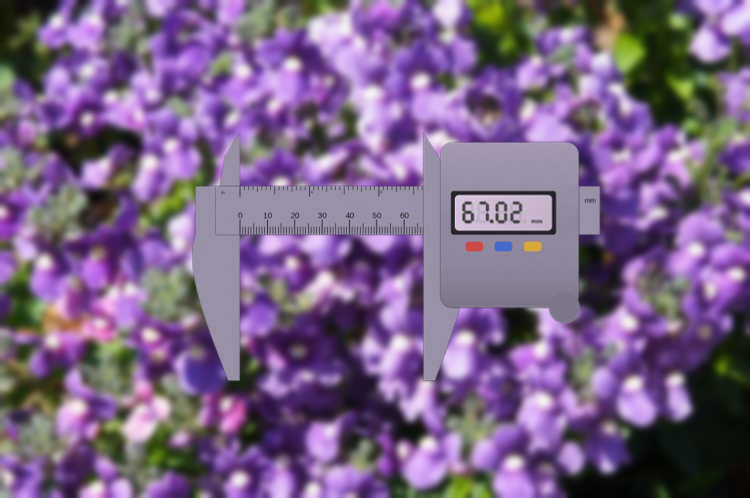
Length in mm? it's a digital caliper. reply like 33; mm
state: 67.02; mm
